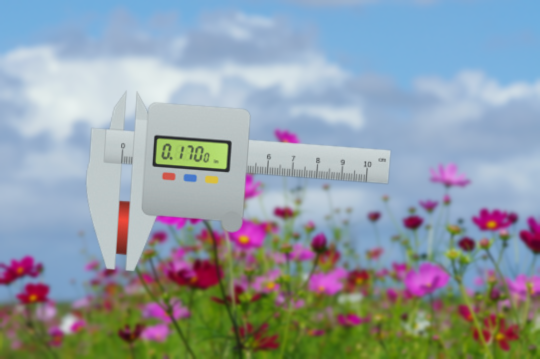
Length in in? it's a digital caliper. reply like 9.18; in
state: 0.1700; in
